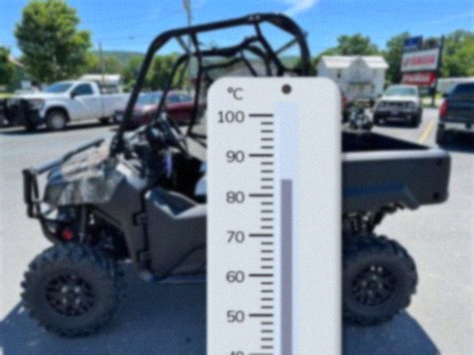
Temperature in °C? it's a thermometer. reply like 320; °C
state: 84; °C
